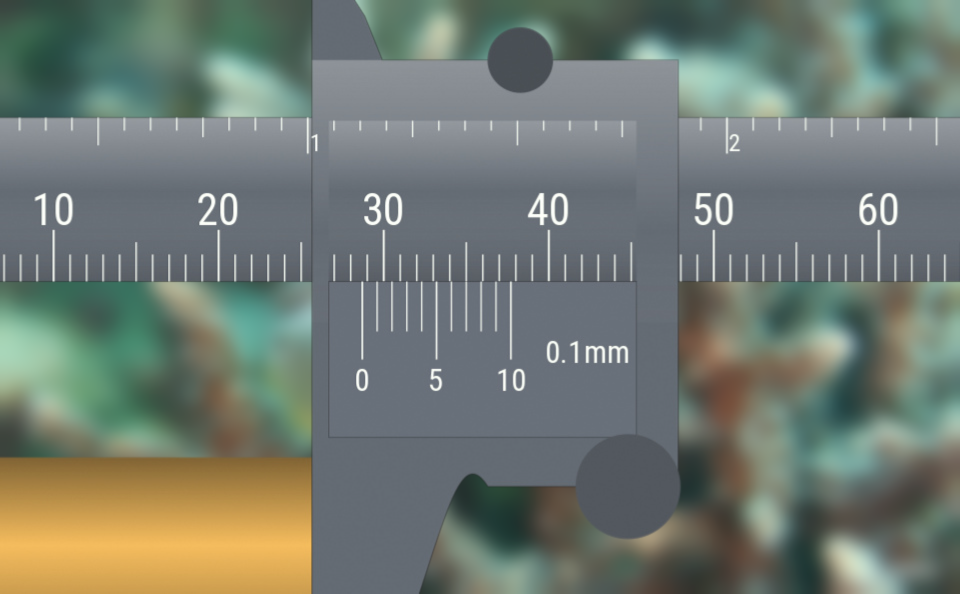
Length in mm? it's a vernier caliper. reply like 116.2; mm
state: 28.7; mm
